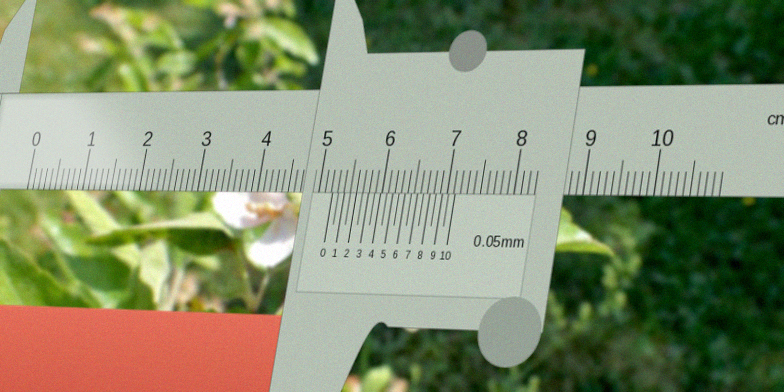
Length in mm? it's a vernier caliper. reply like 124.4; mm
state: 52.2; mm
